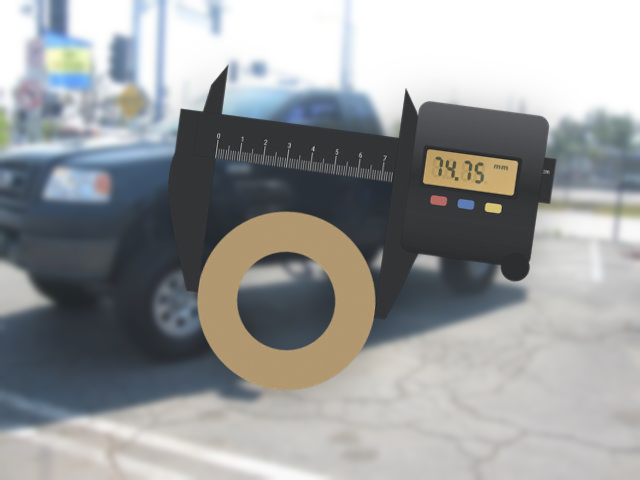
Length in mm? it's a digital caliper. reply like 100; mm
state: 74.75; mm
